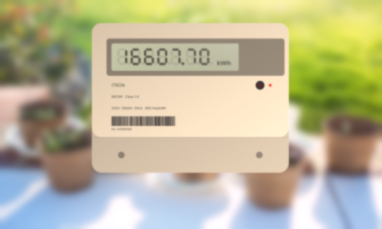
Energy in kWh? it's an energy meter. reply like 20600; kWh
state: 16607.70; kWh
